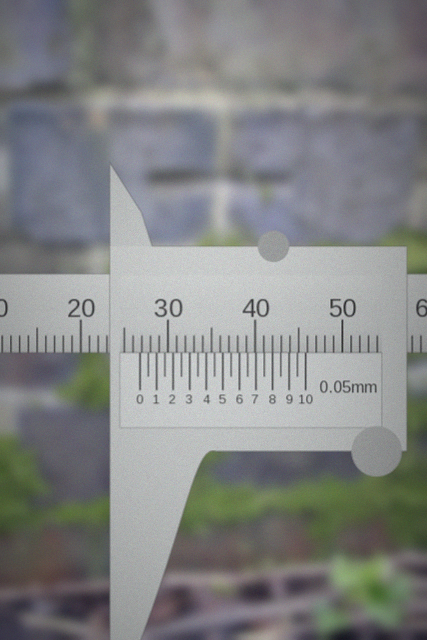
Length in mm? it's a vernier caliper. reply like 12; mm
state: 26.8; mm
